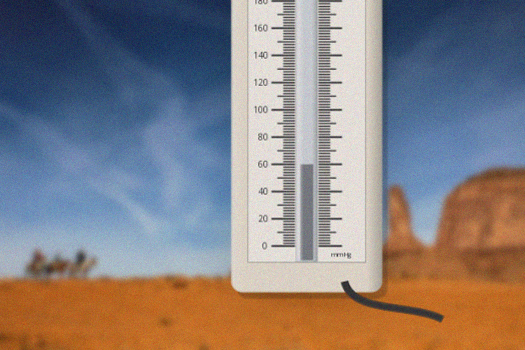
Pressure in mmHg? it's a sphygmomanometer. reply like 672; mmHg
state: 60; mmHg
